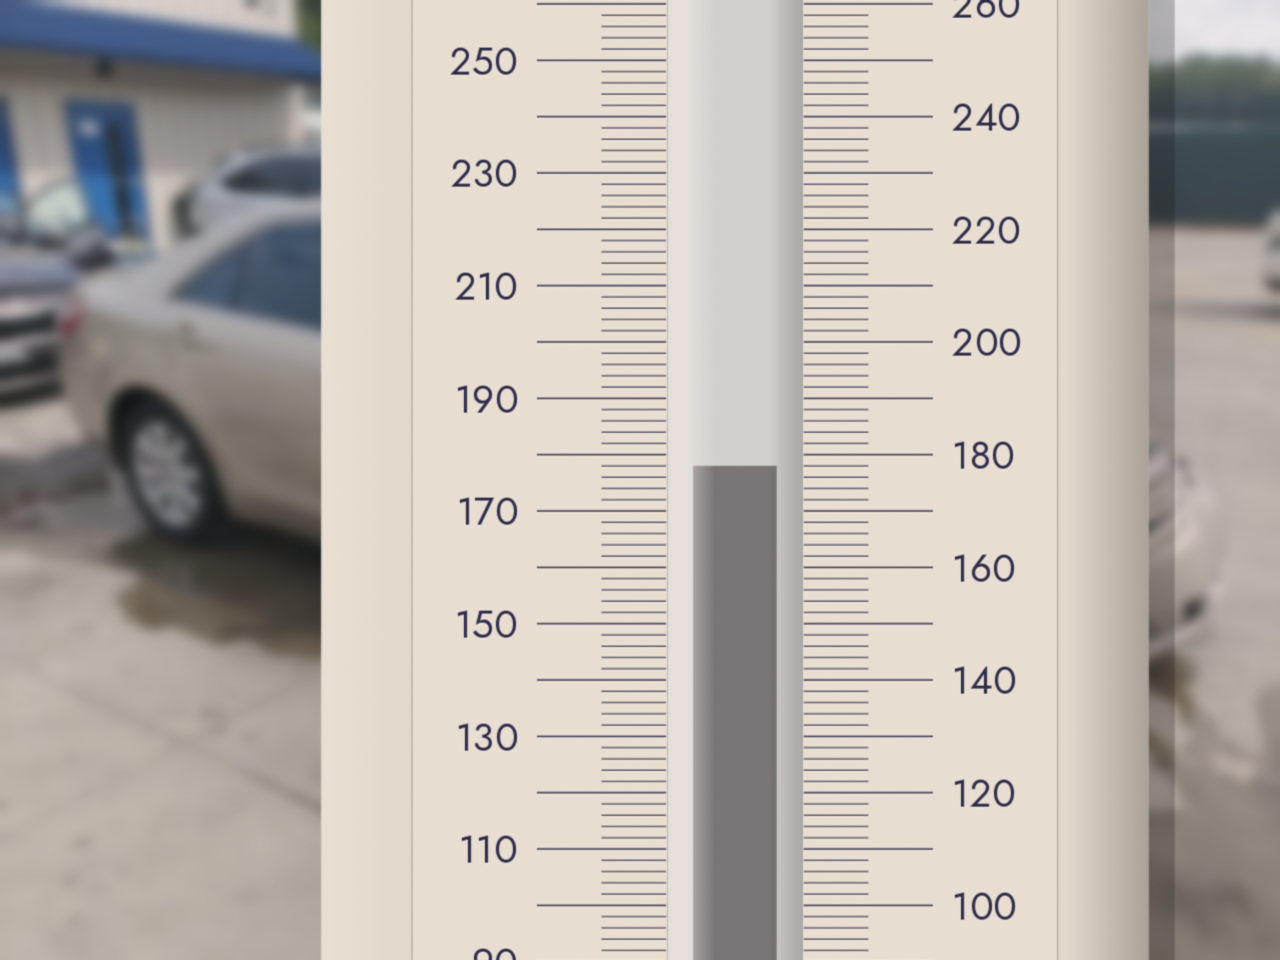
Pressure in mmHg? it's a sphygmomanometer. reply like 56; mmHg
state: 178; mmHg
